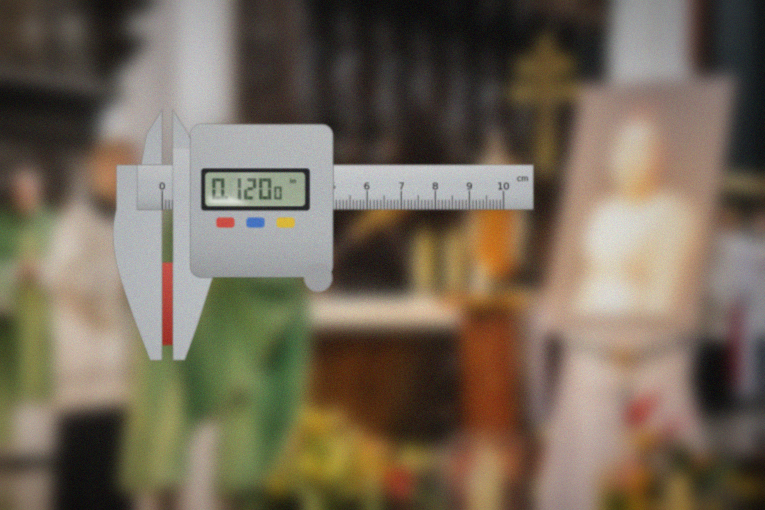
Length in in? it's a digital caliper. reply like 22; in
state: 0.1200; in
